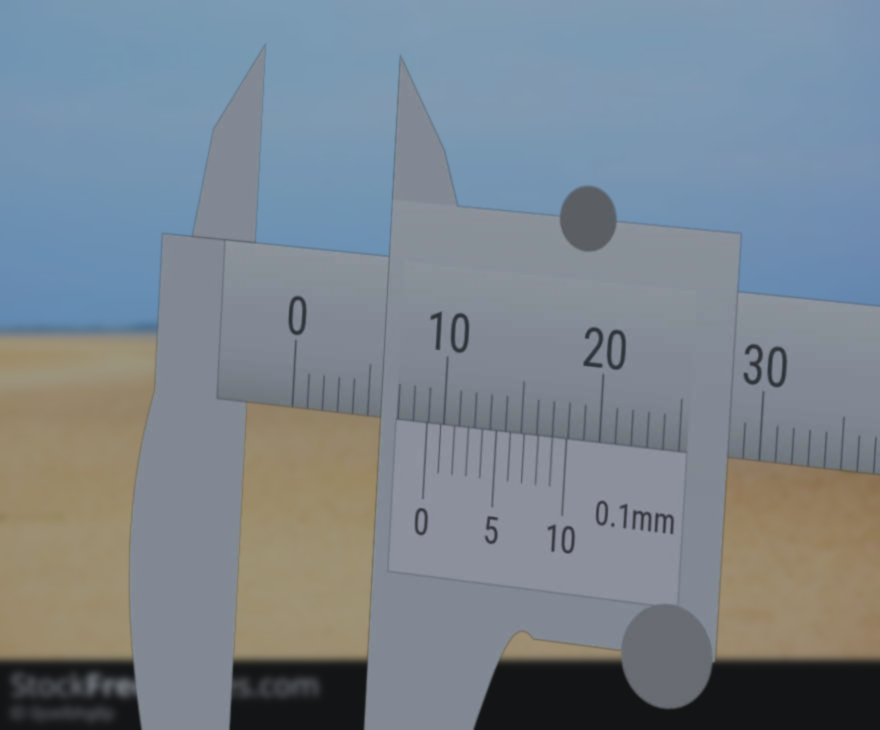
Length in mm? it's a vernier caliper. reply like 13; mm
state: 8.9; mm
